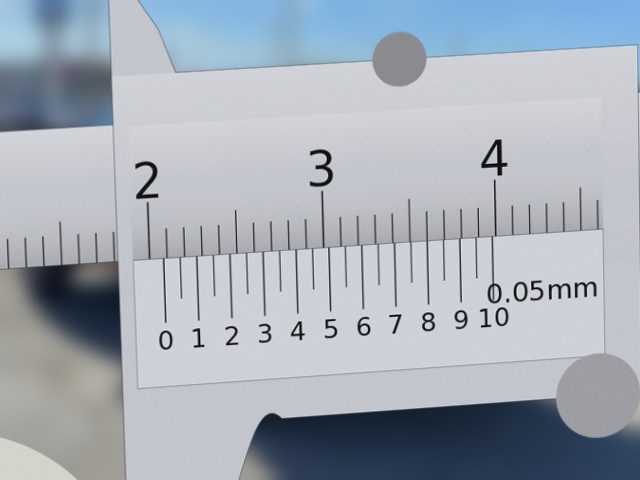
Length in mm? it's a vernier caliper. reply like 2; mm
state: 20.8; mm
